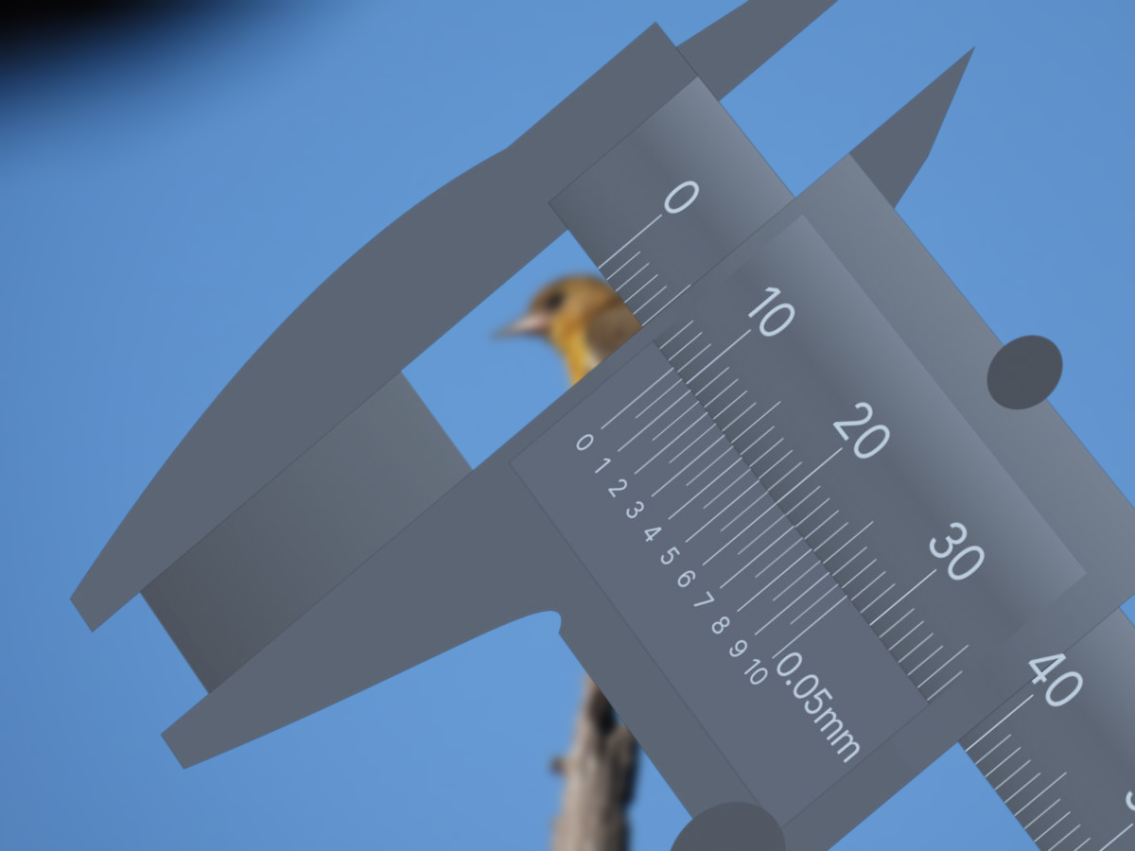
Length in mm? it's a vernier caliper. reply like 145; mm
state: 8.6; mm
